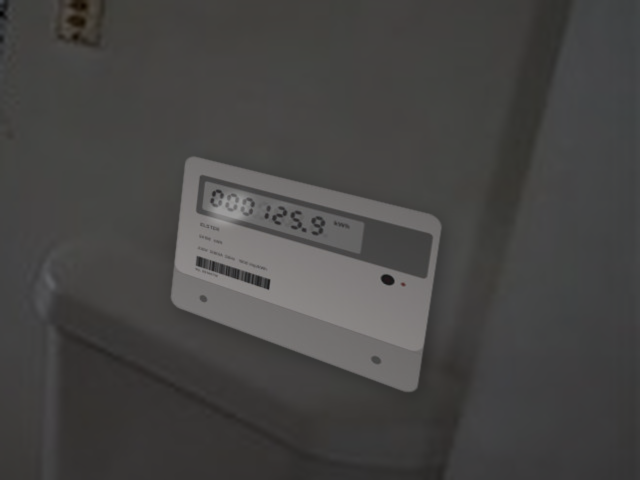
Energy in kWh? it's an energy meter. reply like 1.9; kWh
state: 125.9; kWh
